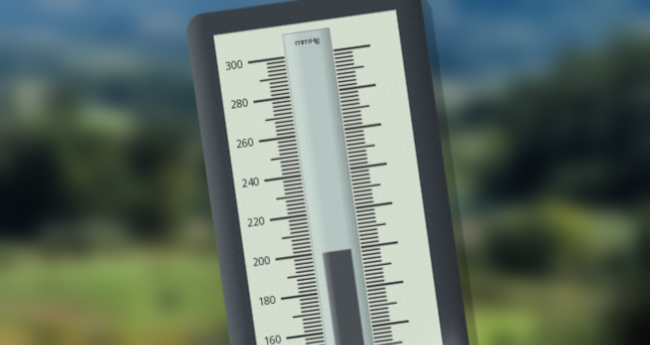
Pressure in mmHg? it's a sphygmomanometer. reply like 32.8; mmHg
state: 200; mmHg
